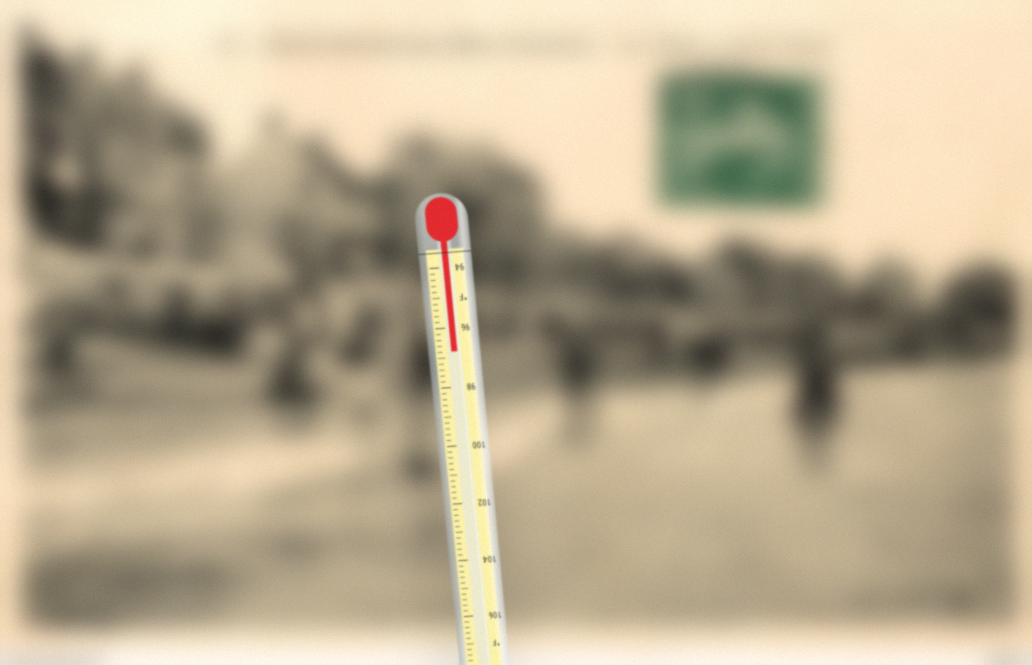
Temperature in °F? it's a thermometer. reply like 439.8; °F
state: 96.8; °F
